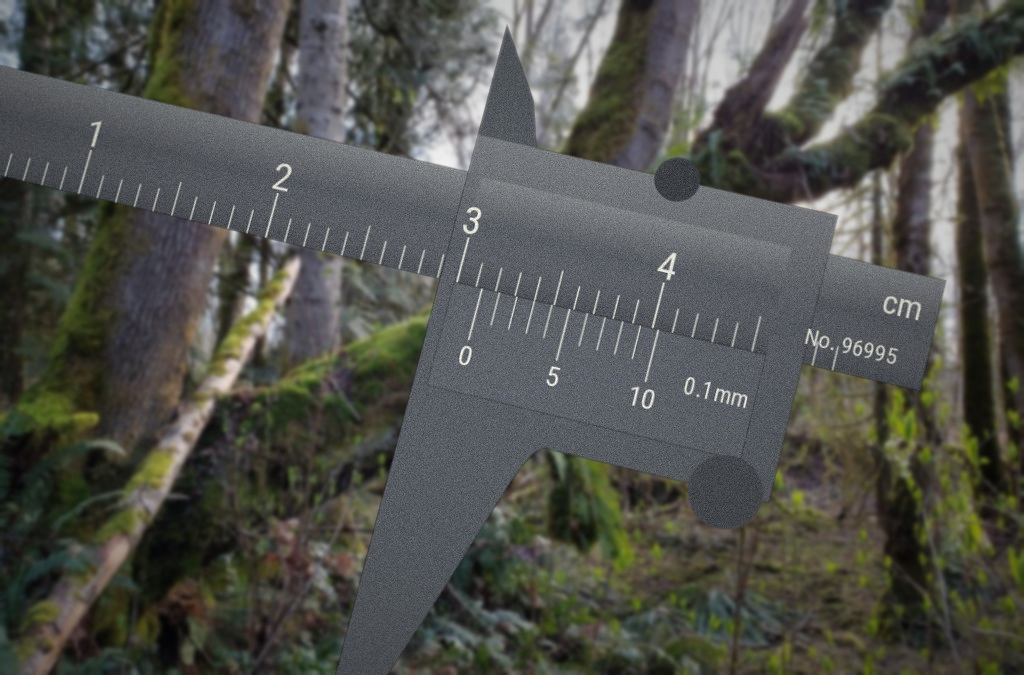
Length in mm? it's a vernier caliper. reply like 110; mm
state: 31.3; mm
